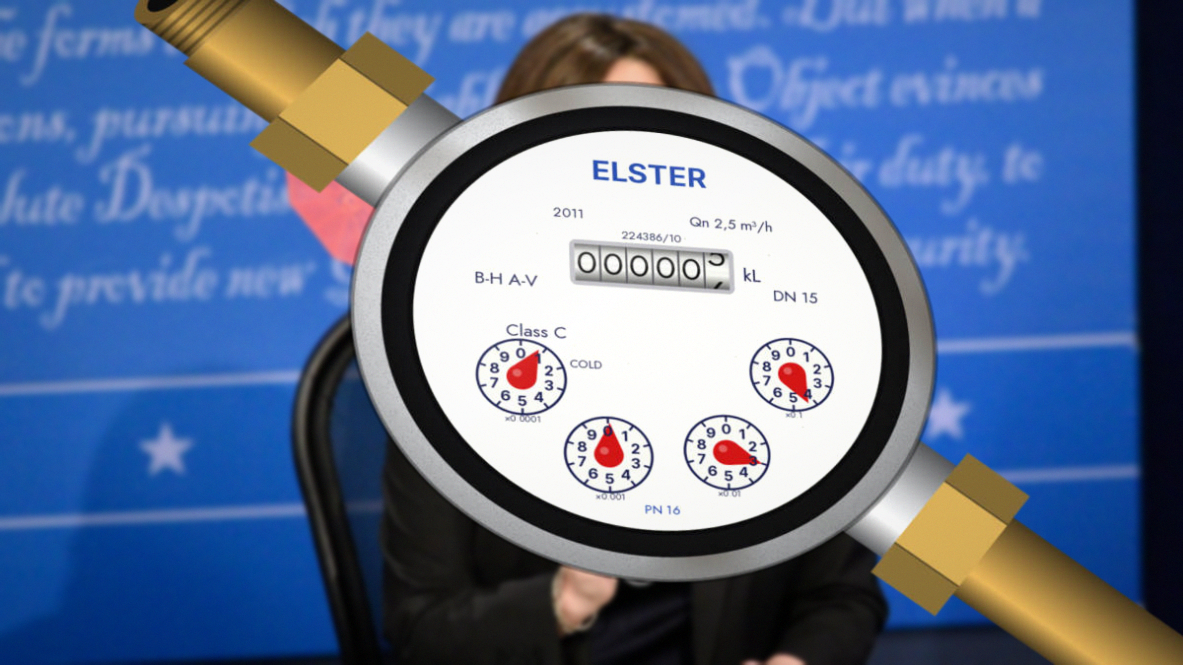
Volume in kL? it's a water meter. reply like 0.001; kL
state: 5.4300; kL
